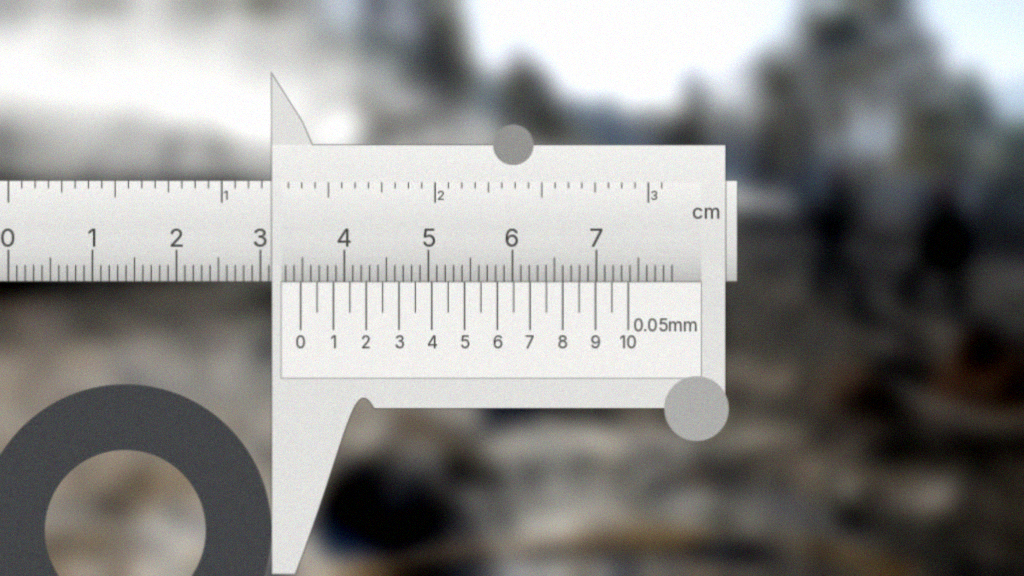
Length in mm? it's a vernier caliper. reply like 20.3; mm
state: 34.8; mm
